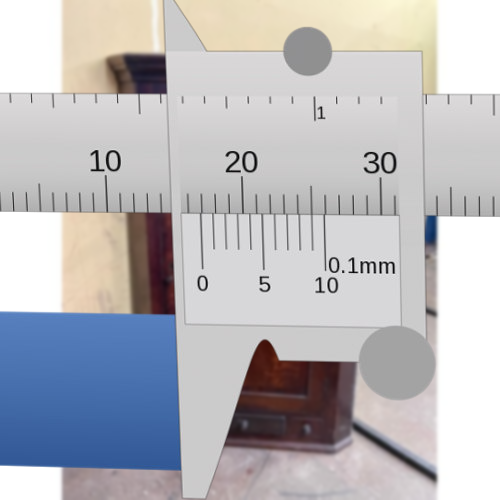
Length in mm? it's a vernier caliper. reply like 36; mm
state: 16.9; mm
